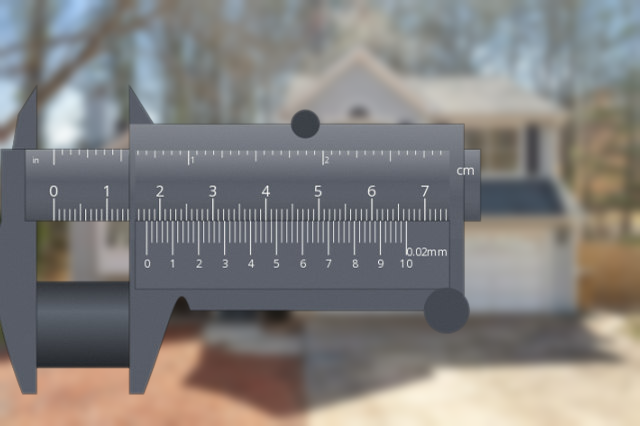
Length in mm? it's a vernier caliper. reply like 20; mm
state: 17.5; mm
